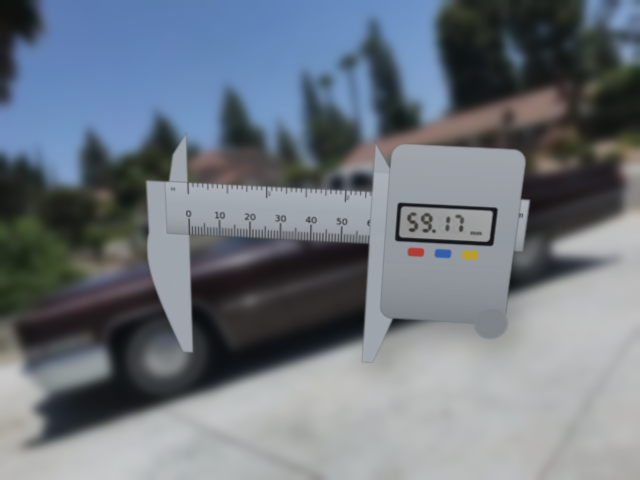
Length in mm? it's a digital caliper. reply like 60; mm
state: 59.17; mm
